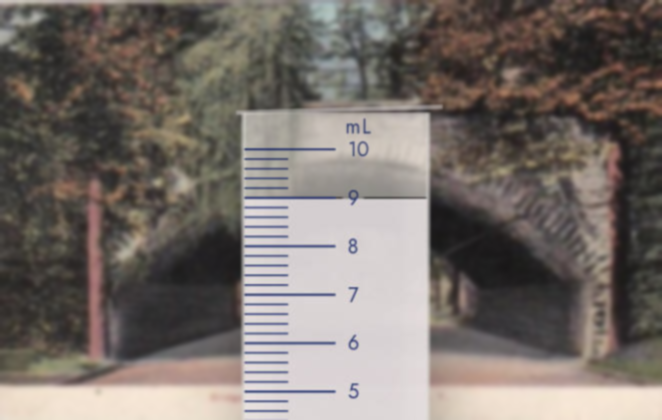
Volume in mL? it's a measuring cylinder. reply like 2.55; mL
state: 9; mL
